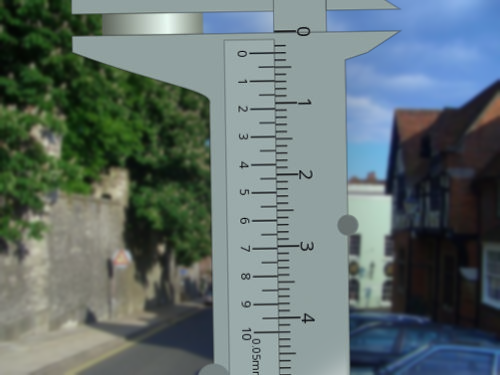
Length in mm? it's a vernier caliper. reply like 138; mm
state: 3.0; mm
